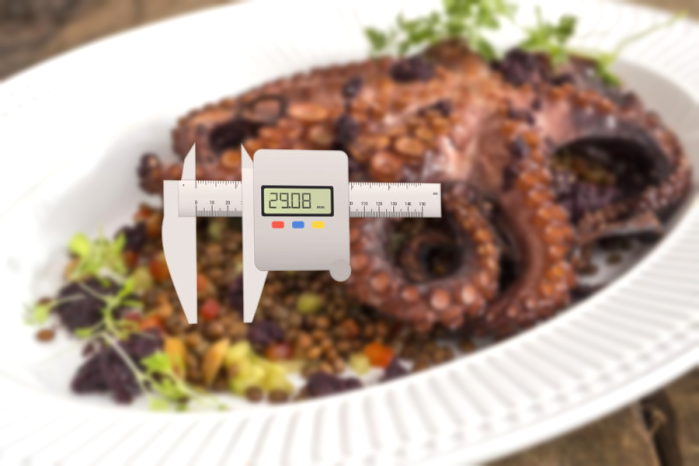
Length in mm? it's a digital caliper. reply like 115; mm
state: 29.08; mm
